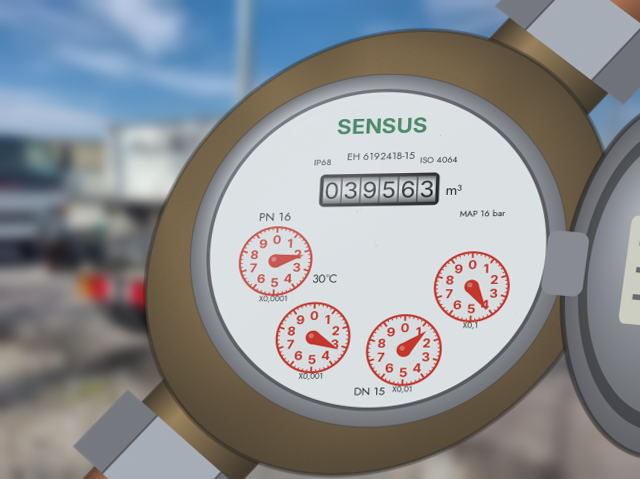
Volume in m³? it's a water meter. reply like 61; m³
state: 39563.4132; m³
